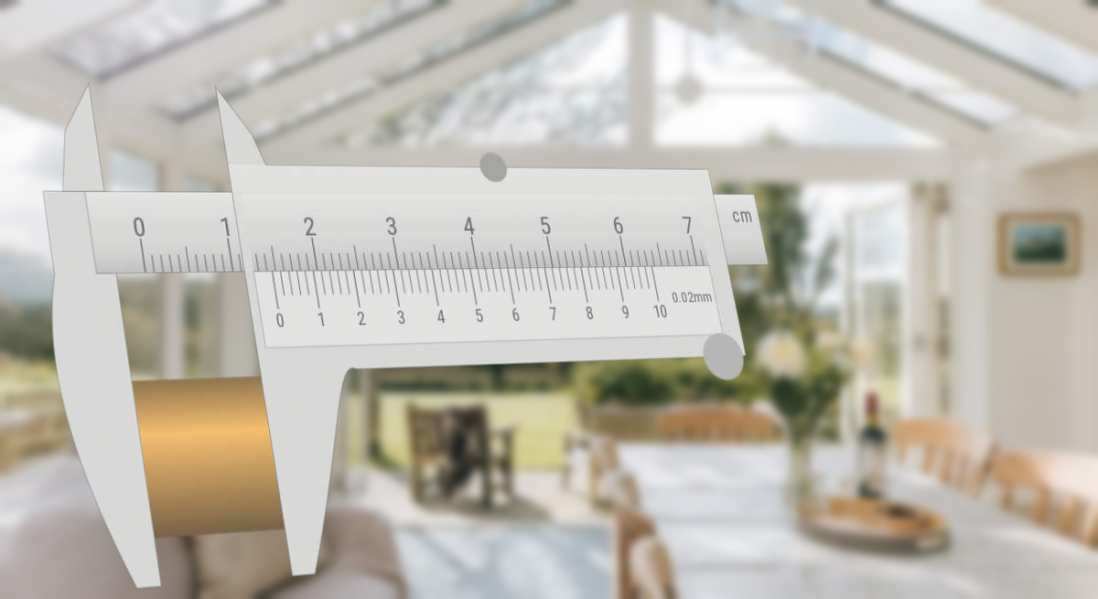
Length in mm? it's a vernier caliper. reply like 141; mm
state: 14.6; mm
